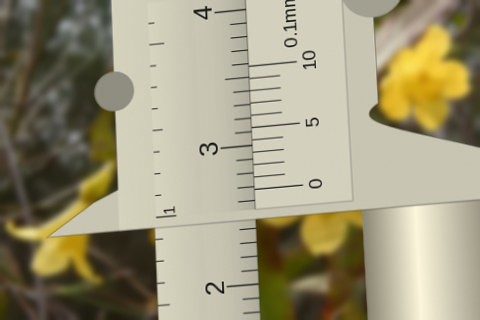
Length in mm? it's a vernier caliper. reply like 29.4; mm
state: 26.8; mm
